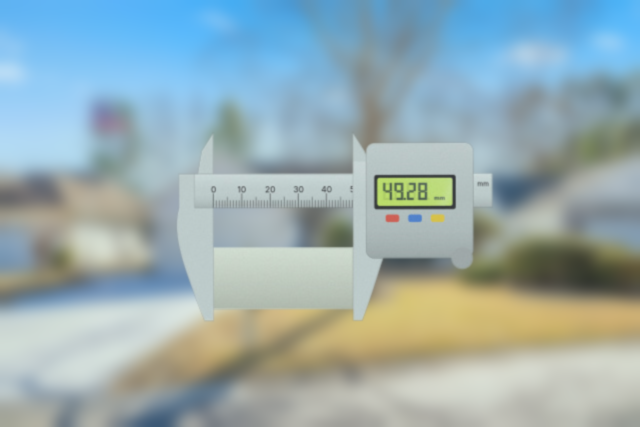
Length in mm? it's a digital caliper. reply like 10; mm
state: 49.28; mm
